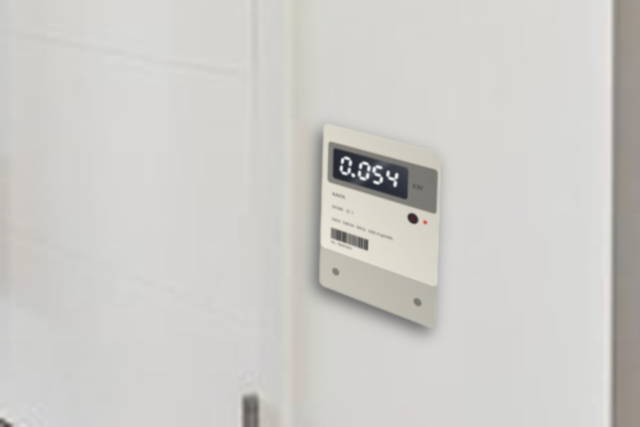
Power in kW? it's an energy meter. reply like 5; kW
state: 0.054; kW
